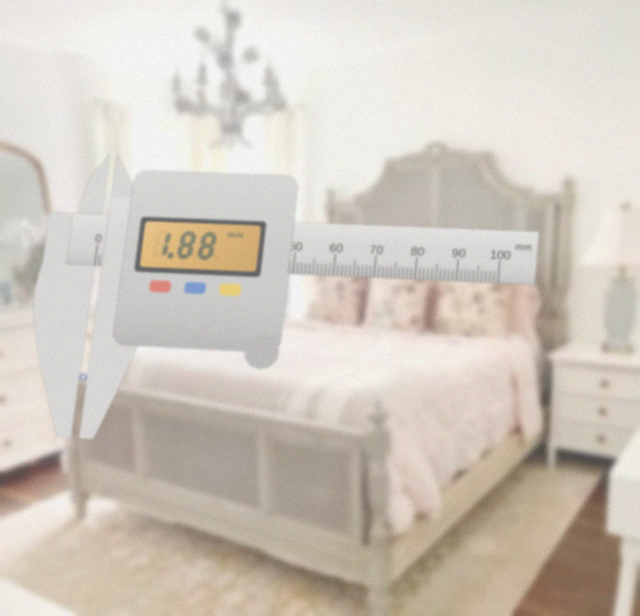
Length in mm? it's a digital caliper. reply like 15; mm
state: 1.88; mm
